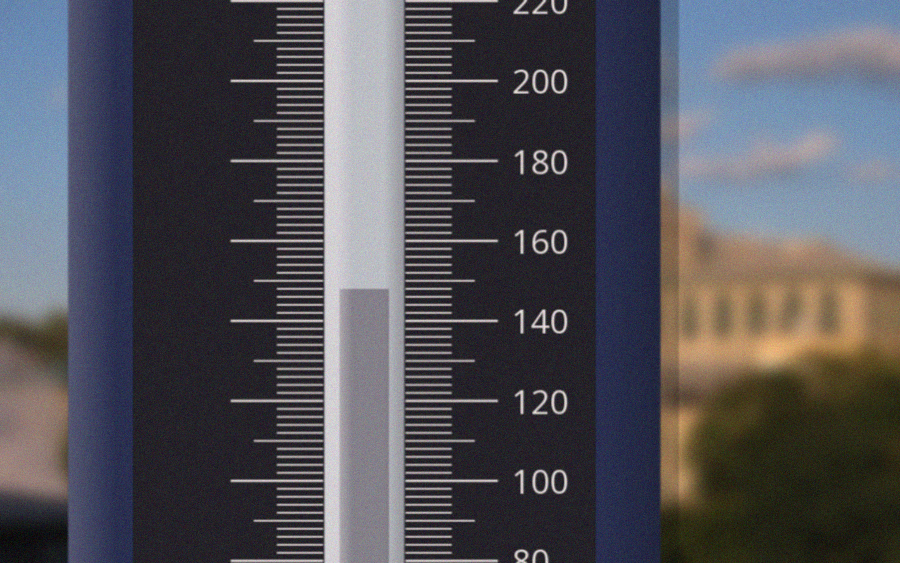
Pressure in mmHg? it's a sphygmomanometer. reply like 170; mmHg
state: 148; mmHg
